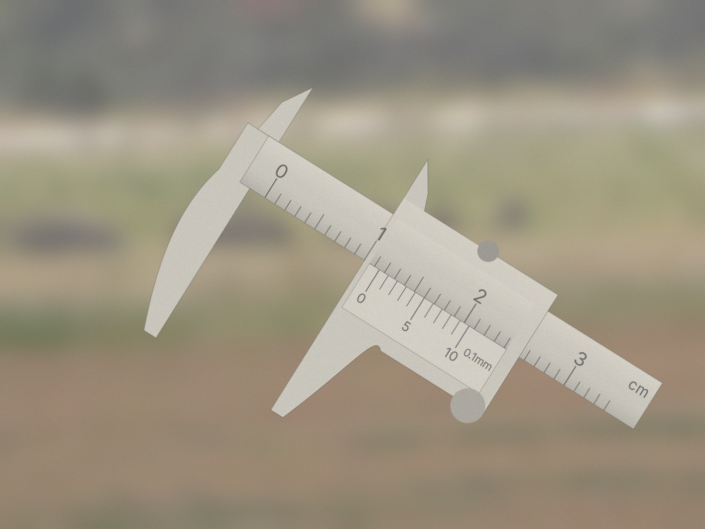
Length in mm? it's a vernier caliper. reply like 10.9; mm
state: 11.5; mm
